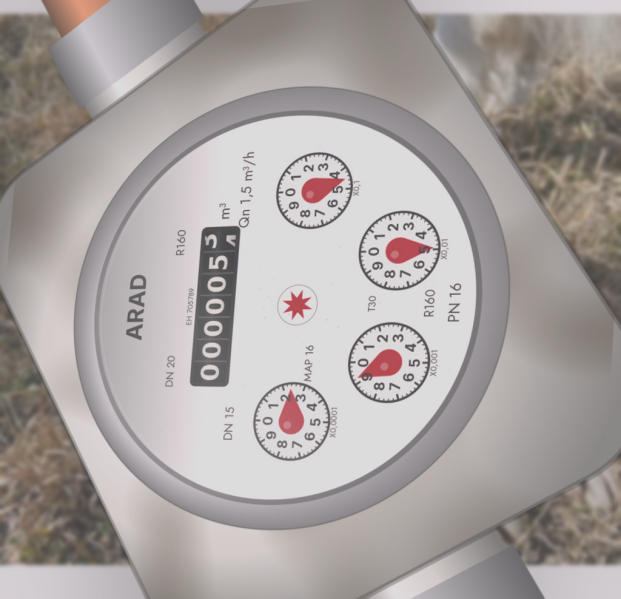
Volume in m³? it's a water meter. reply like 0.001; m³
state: 53.4492; m³
